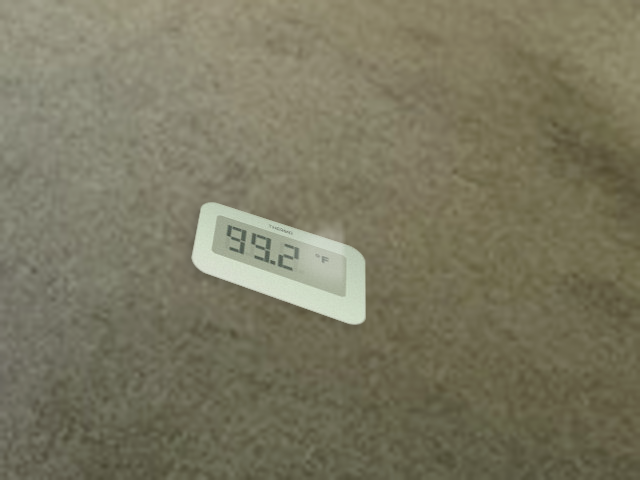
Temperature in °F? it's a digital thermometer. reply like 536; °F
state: 99.2; °F
